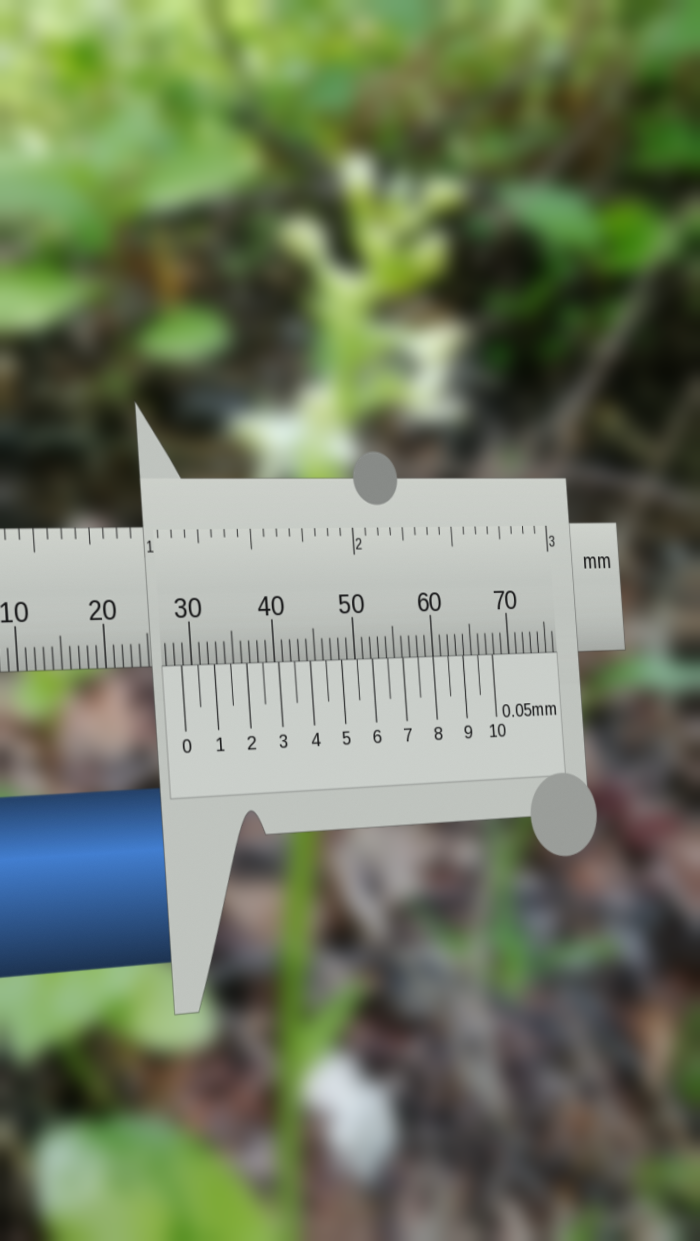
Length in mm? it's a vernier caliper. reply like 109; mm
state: 28.8; mm
